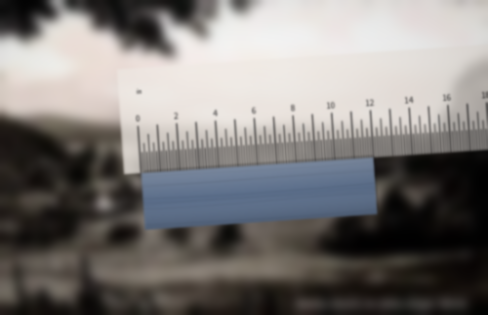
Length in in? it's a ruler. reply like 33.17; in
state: 12; in
